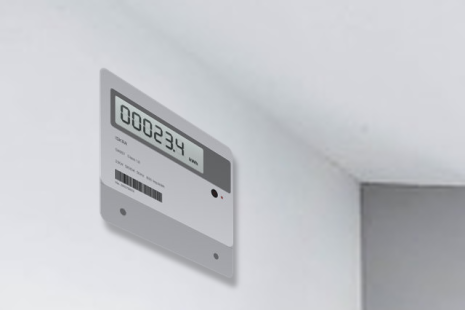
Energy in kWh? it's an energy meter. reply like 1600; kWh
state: 23.4; kWh
